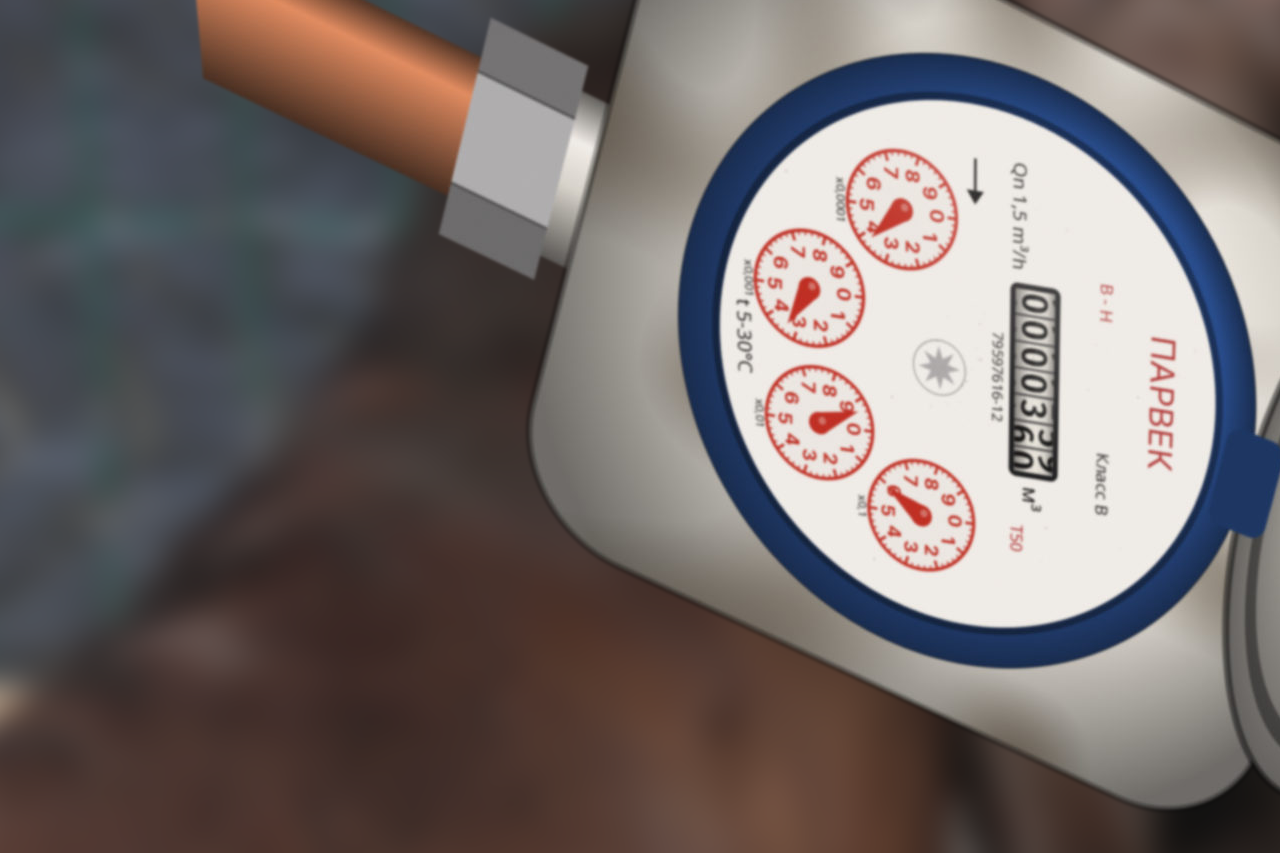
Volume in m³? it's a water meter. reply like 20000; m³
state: 359.5933; m³
